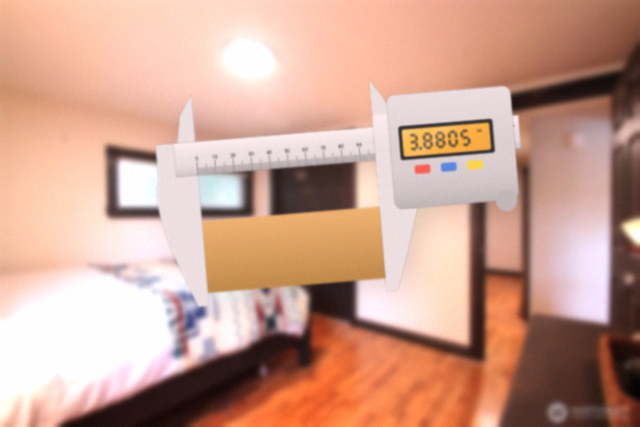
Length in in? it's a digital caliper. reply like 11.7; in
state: 3.8805; in
